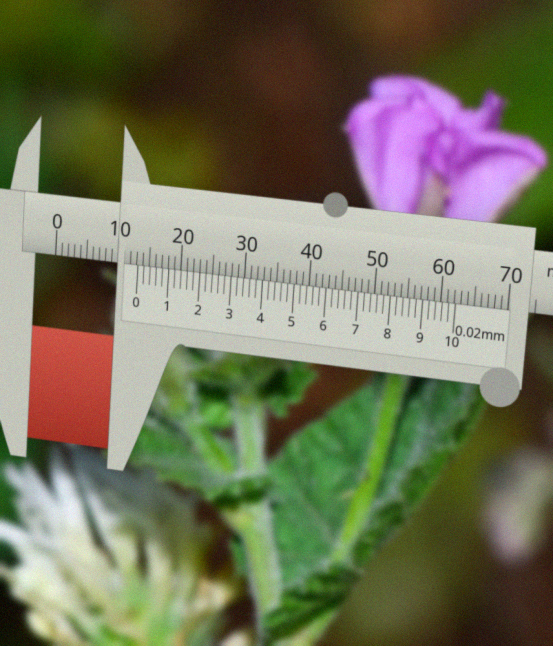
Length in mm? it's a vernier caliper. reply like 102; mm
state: 13.2; mm
